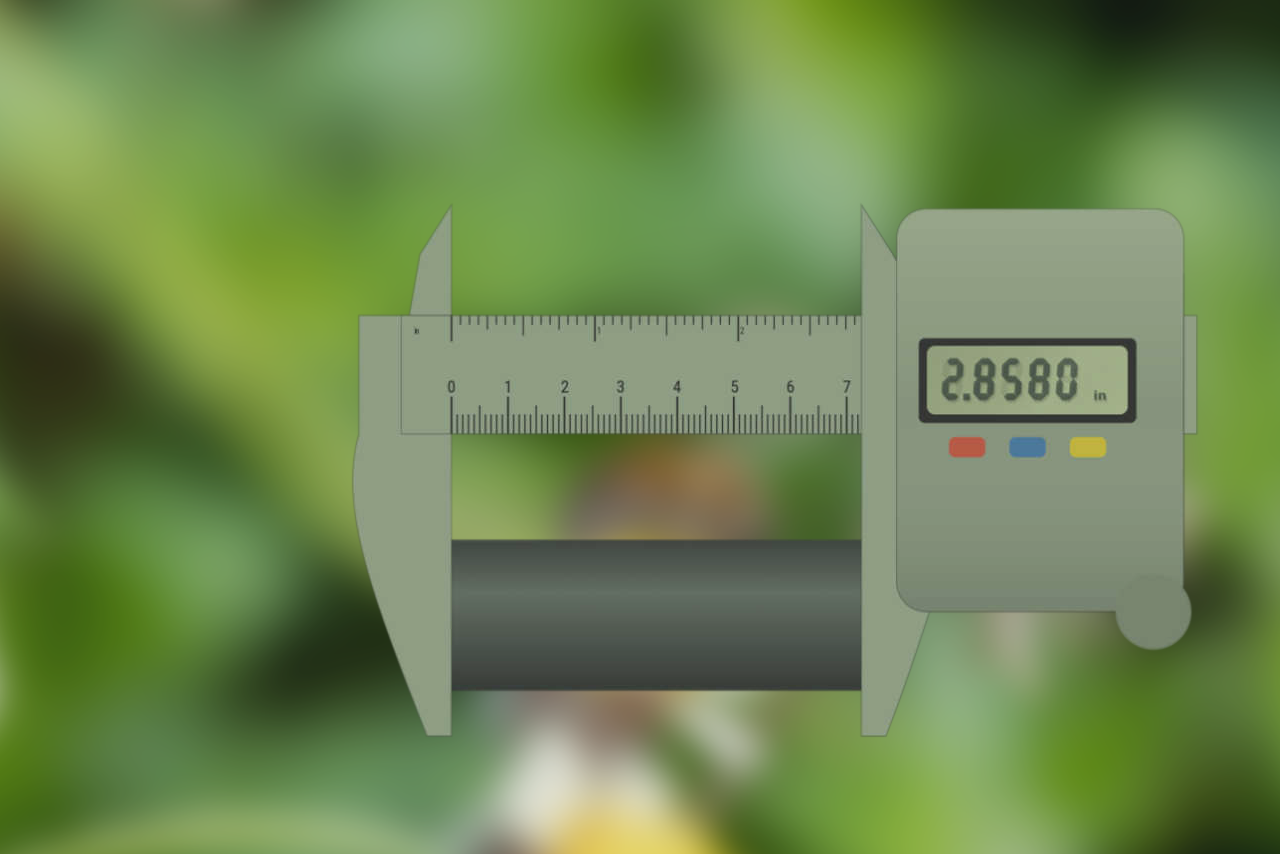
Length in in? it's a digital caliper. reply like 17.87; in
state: 2.8580; in
